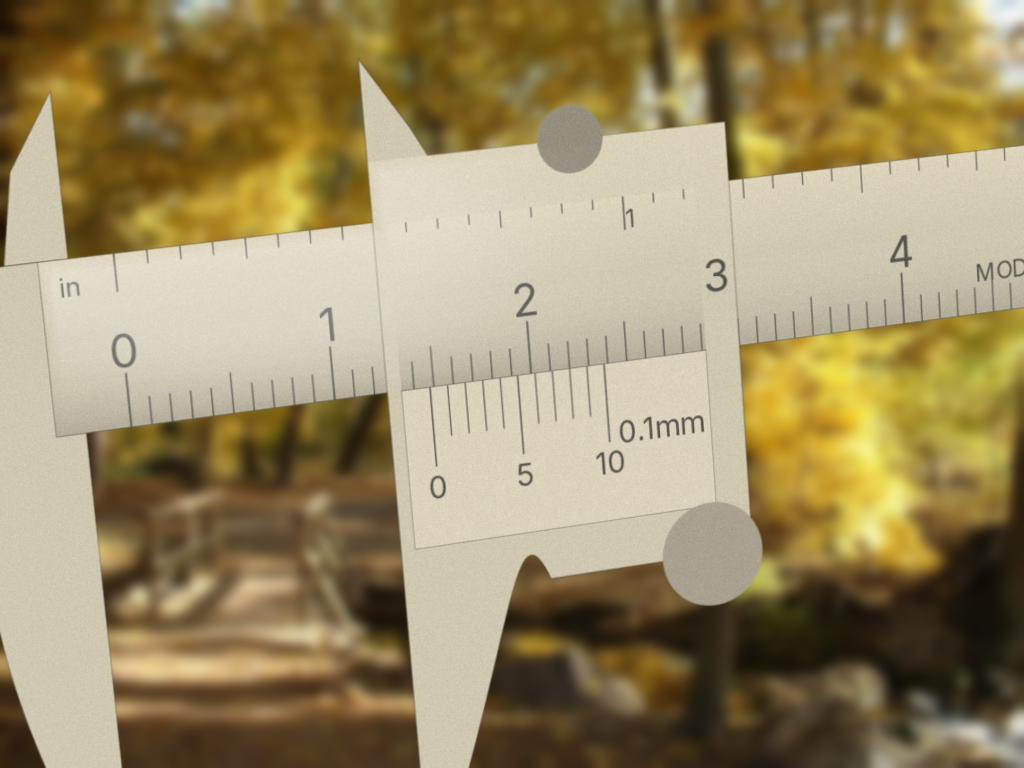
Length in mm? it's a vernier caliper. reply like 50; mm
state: 14.8; mm
